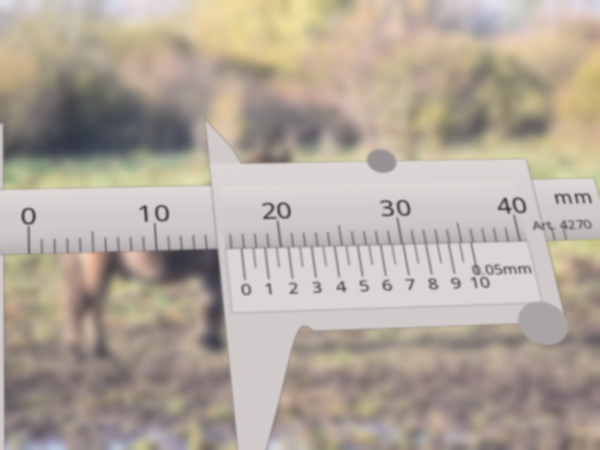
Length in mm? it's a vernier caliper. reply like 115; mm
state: 16.8; mm
